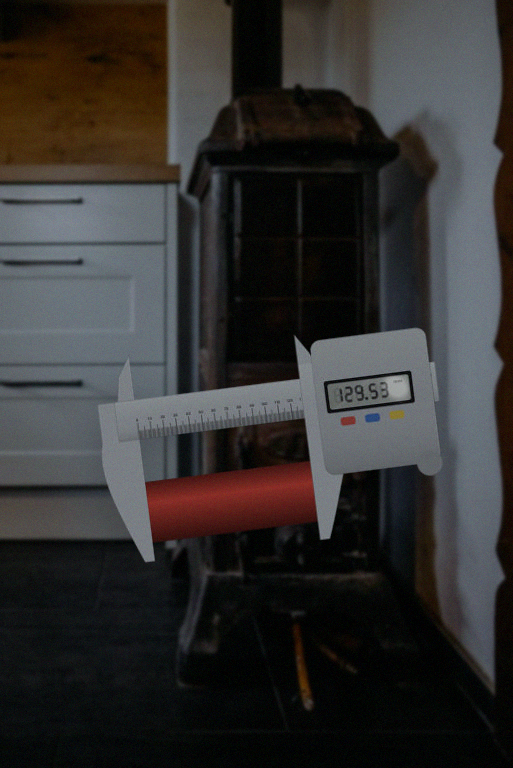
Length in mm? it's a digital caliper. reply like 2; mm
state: 129.53; mm
